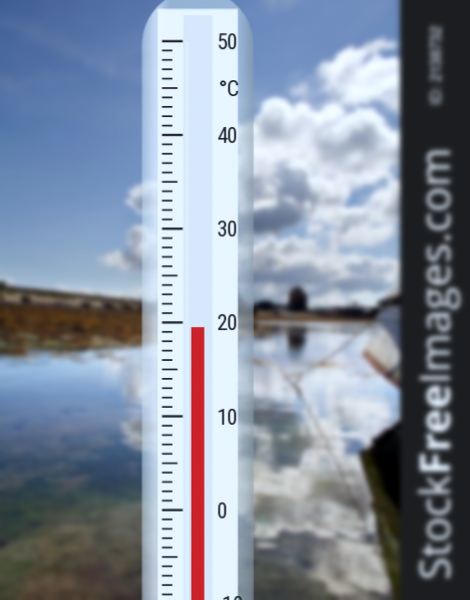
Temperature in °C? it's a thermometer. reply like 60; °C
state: 19.5; °C
